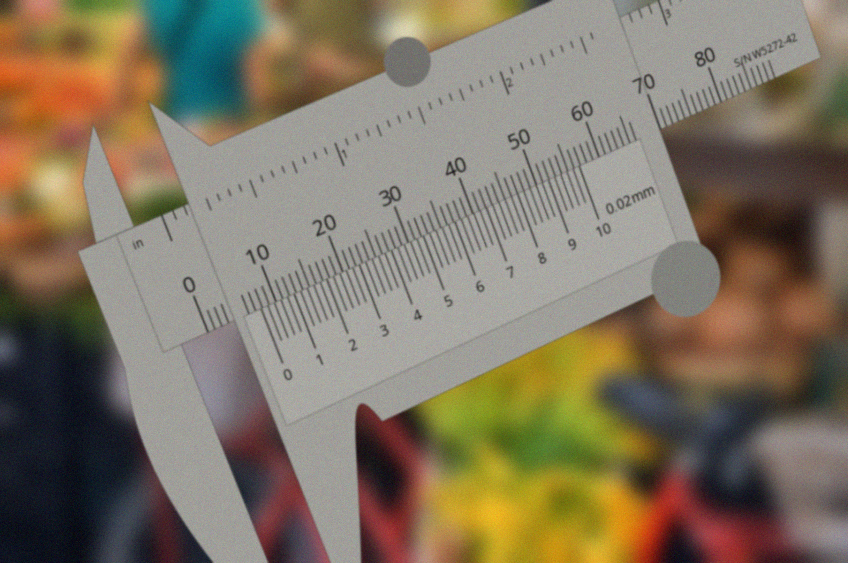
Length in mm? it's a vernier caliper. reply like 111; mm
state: 7.8; mm
